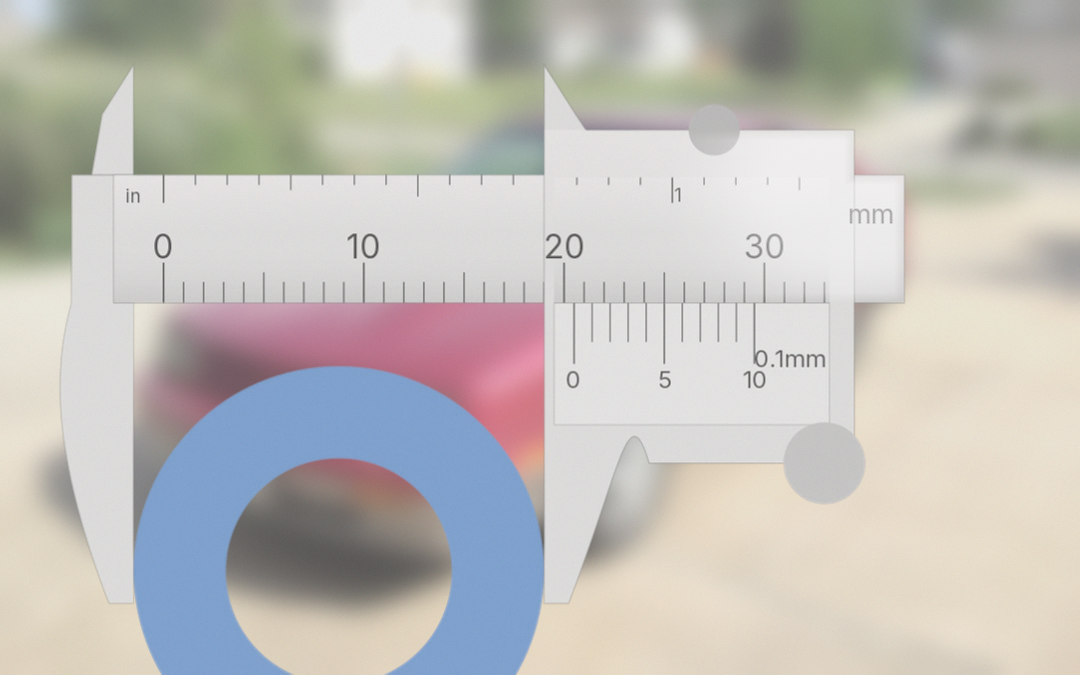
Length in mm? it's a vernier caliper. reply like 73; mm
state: 20.5; mm
